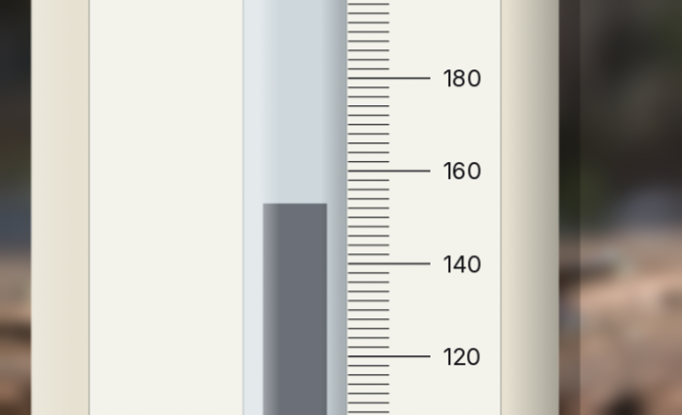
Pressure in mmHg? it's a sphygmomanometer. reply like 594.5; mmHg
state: 153; mmHg
